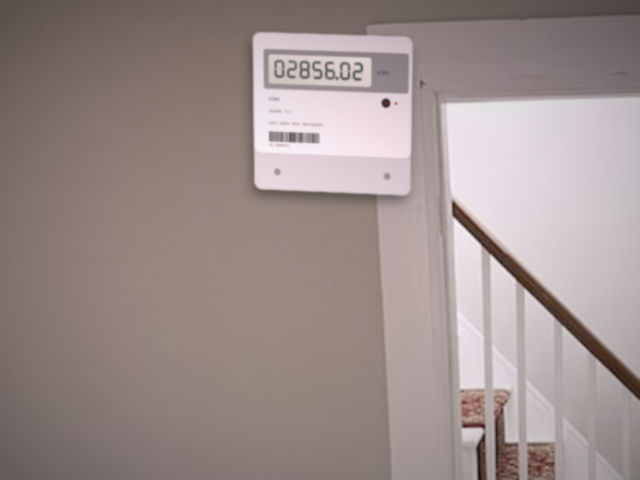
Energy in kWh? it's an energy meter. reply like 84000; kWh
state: 2856.02; kWh
